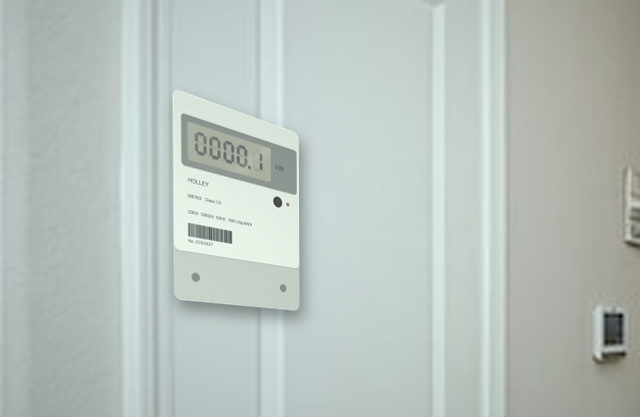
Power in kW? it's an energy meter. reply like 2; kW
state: 0.1; kW
